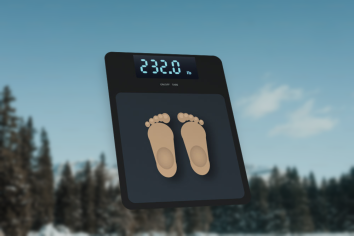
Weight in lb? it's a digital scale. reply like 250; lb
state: 232.0; lb
